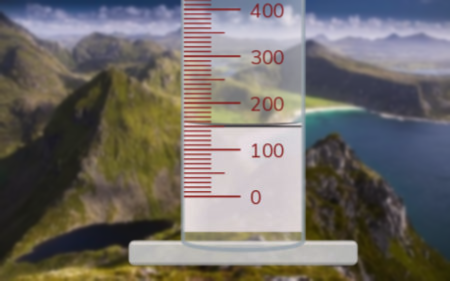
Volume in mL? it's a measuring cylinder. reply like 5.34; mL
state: 150; mL
